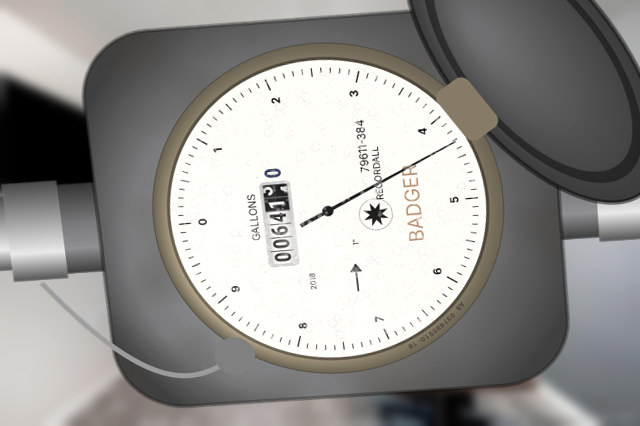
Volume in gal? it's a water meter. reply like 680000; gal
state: 64134.3; gal
